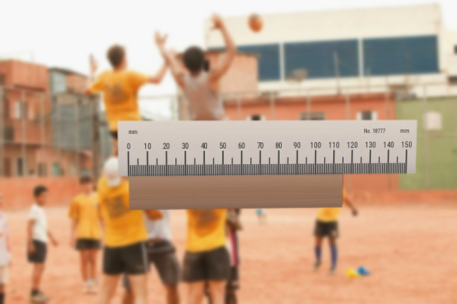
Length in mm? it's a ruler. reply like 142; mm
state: 115; mm
